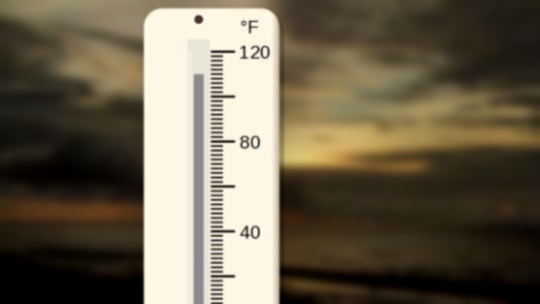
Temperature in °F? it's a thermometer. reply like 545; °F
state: 110; °F
